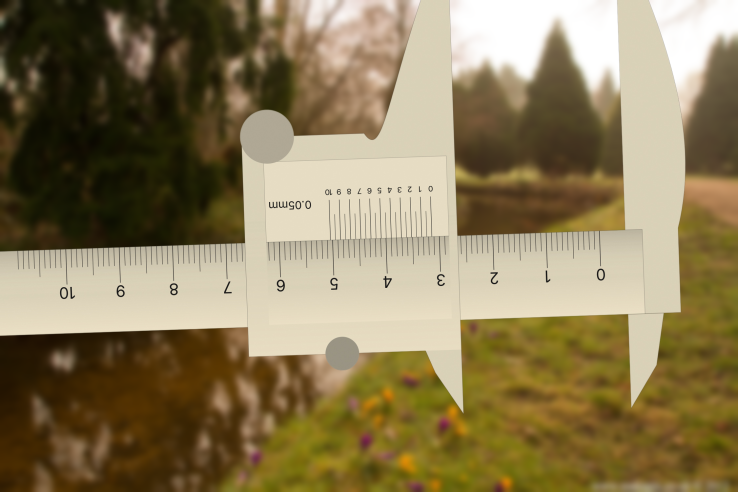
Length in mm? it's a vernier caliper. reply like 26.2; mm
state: 31.4; mm
